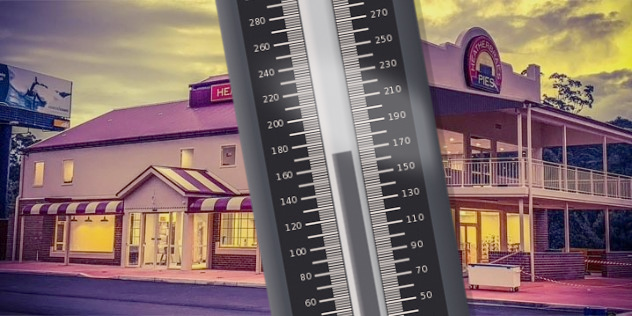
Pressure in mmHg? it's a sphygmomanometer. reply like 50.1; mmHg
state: 170; mmHg
